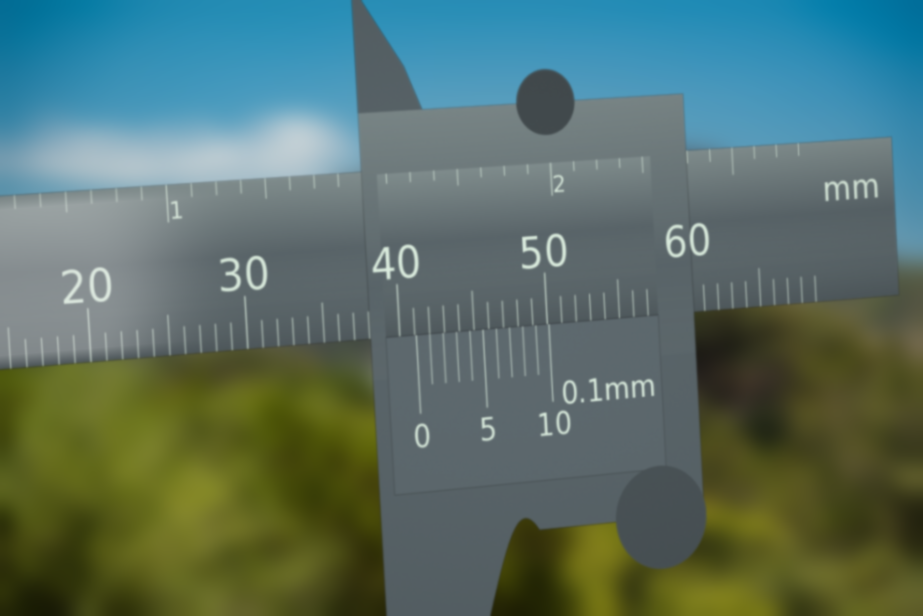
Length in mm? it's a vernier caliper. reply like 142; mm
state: 41.1; mm
